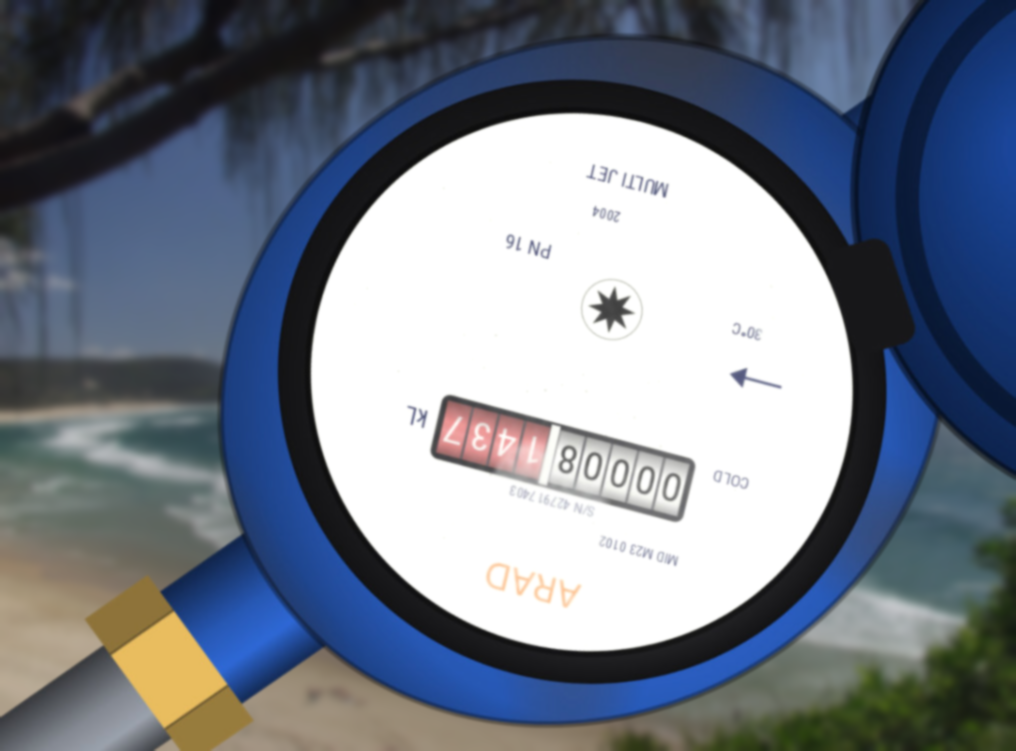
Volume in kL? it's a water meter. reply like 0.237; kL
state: 8.1437; kL
